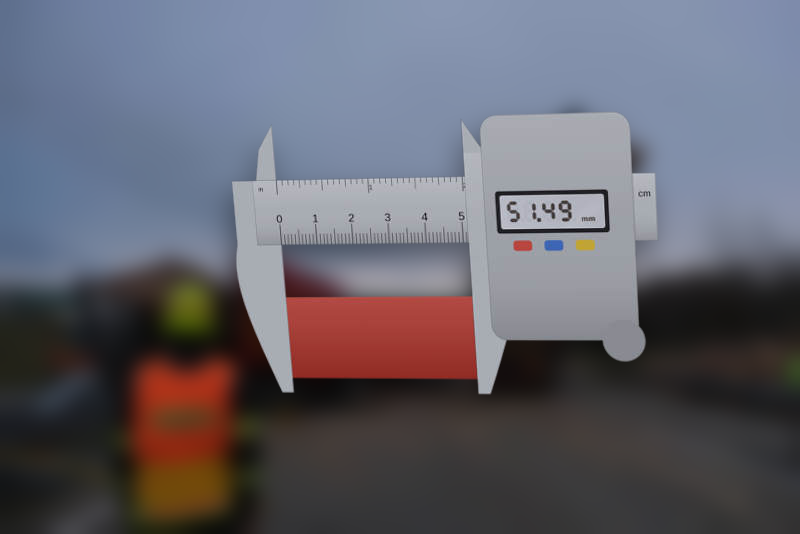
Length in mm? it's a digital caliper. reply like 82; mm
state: 51.49; mm
